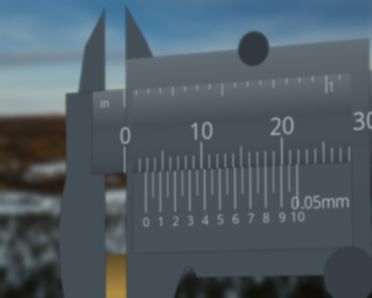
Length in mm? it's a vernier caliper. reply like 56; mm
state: 2.8; mm
